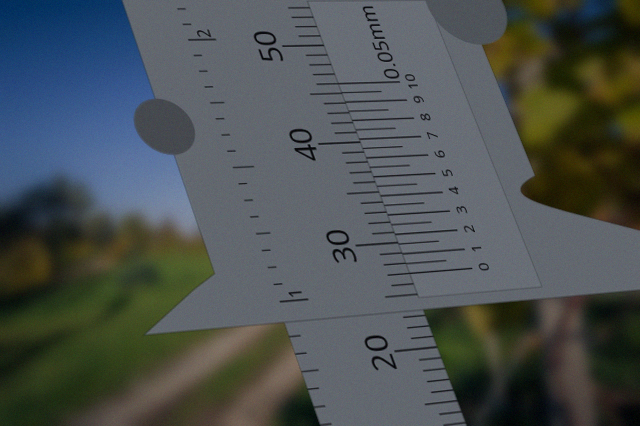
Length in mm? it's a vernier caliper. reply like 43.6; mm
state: 27.0; mm
